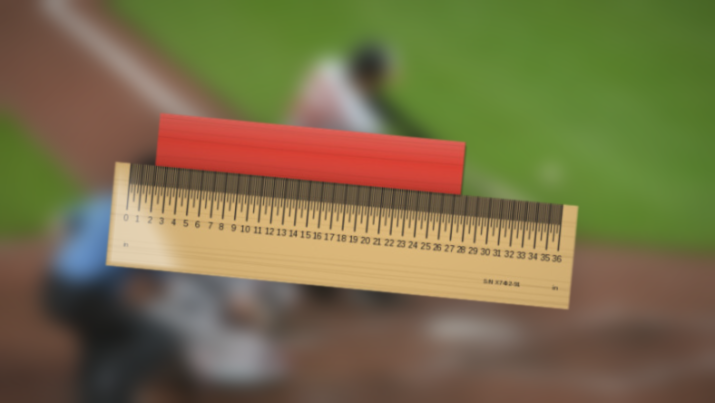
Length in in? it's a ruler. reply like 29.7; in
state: 25.5; in
